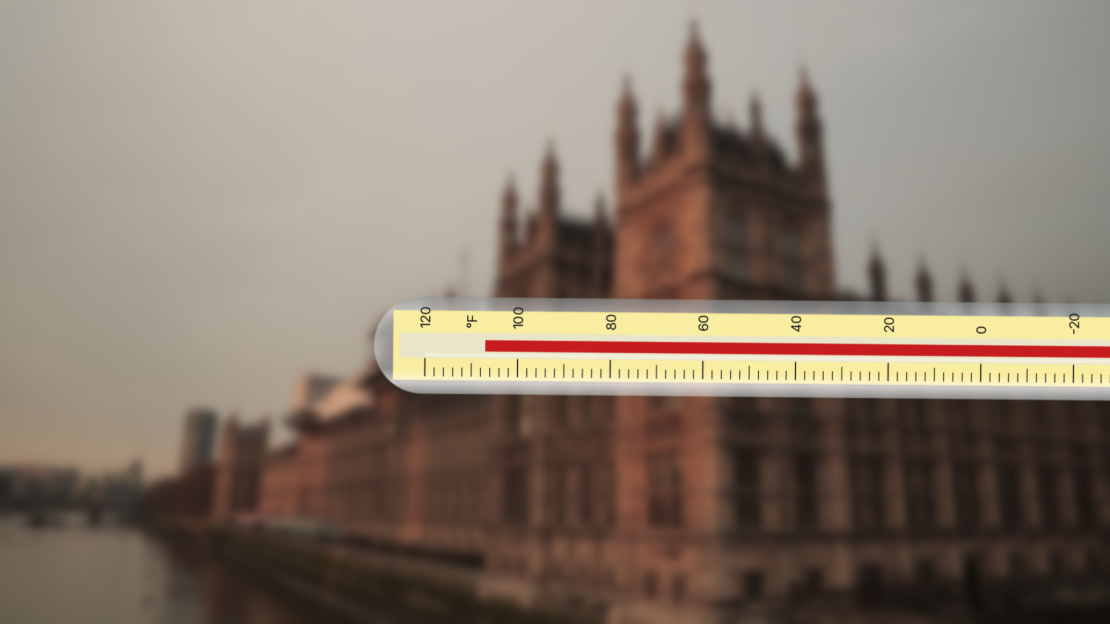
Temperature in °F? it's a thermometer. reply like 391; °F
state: 107; °F
